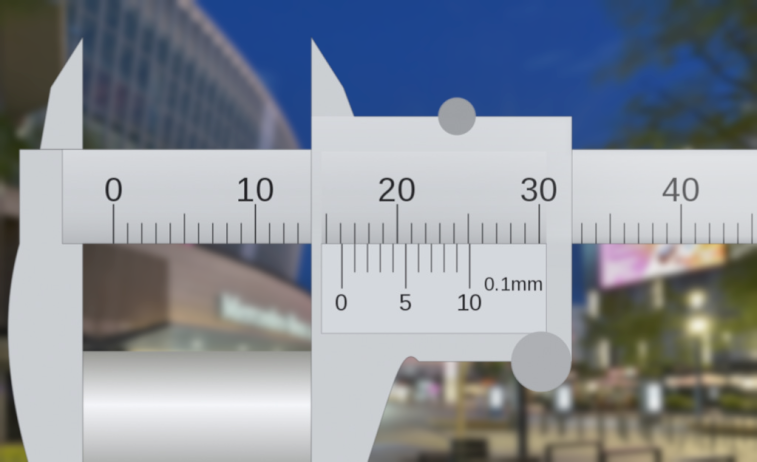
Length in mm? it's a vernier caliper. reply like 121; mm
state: 16.1; mm
